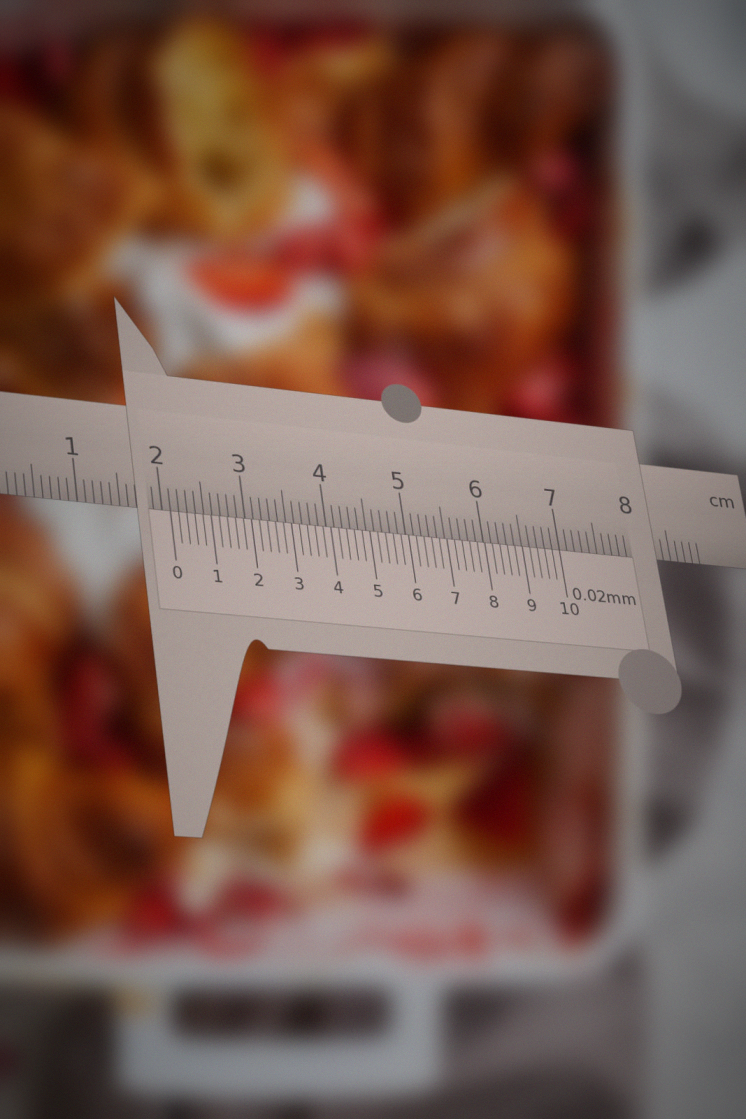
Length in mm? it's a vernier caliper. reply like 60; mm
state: 21.0; mm
